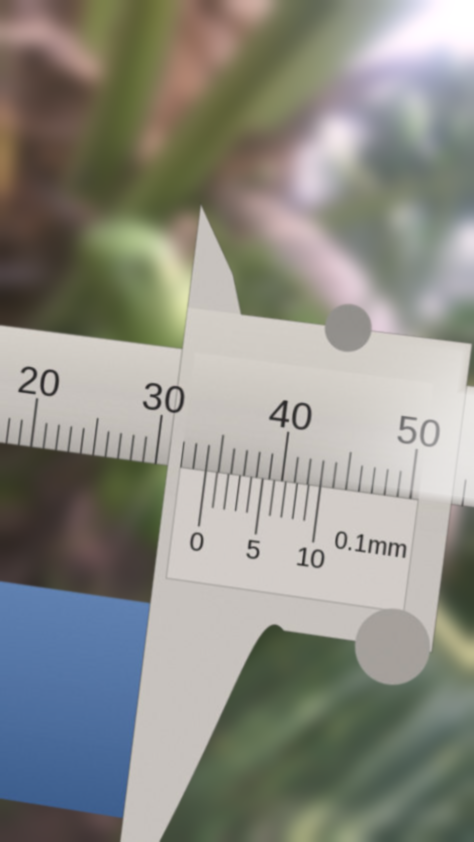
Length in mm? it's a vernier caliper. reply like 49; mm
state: 34.0; mm
